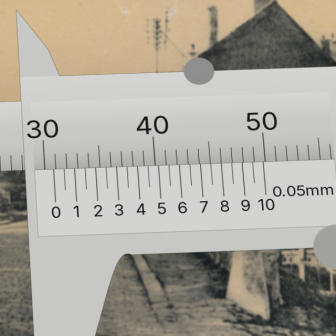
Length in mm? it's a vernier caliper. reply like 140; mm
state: 30.8; mm
